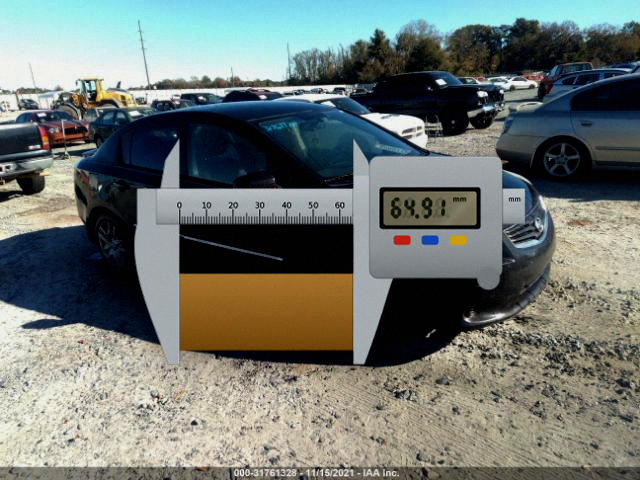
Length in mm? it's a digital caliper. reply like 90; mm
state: 64.91; mm
